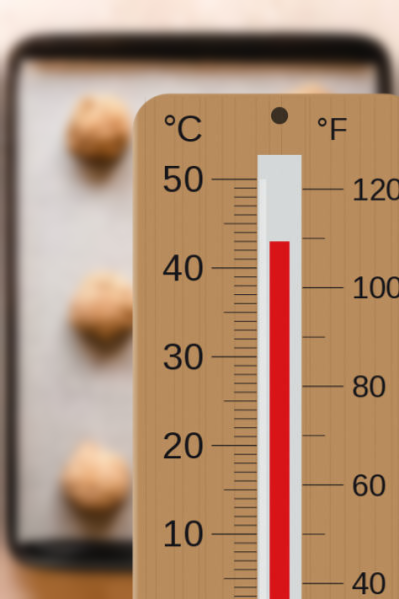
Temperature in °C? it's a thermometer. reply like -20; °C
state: 43; °C
